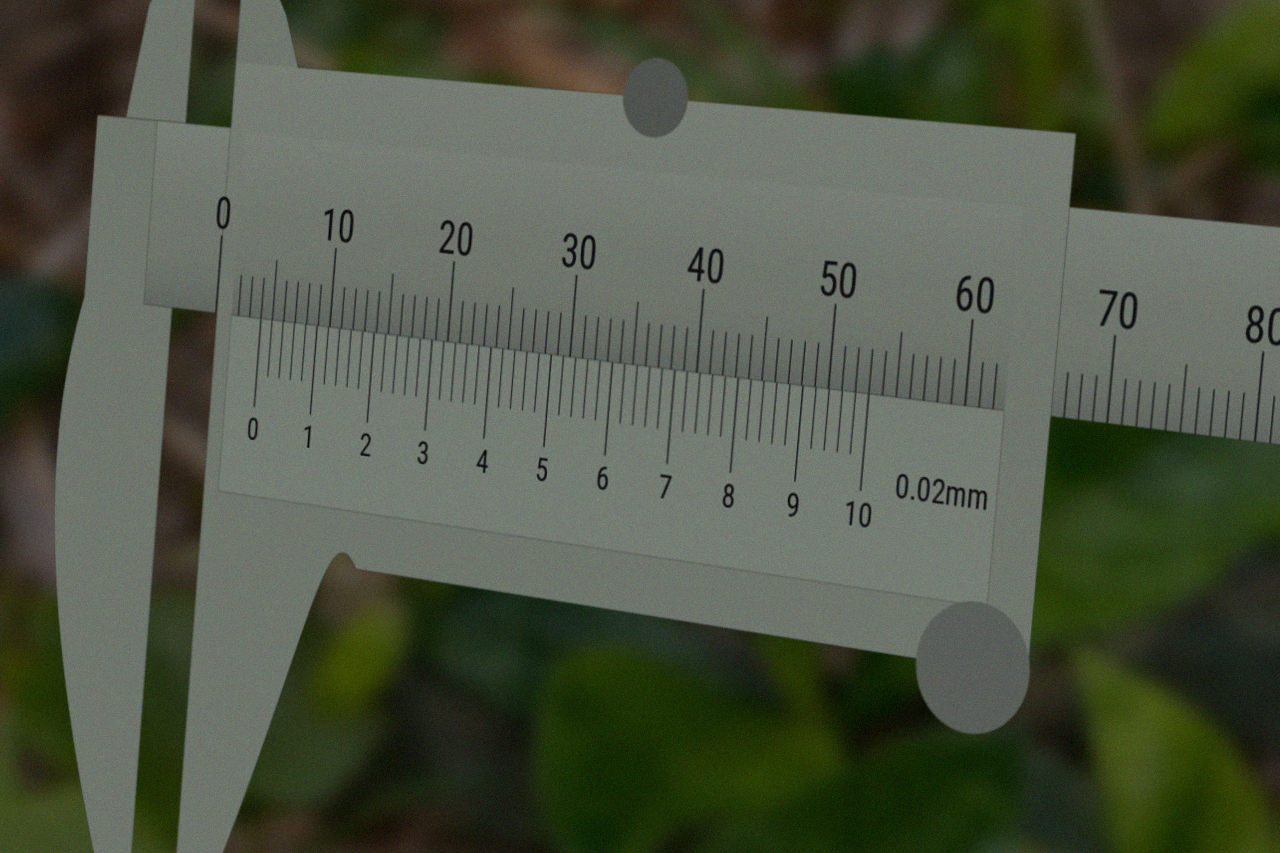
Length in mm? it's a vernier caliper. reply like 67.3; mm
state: 4.0; mm
